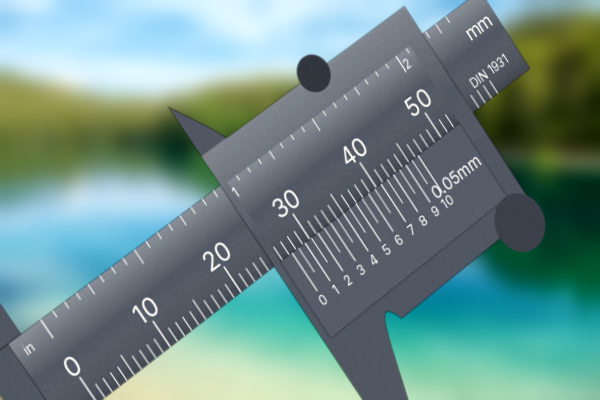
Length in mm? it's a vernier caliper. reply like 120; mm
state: 27.4; mm
